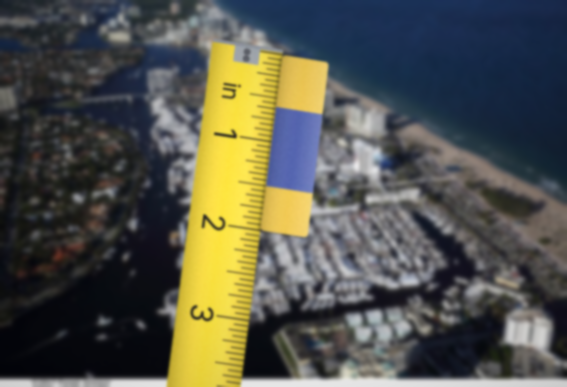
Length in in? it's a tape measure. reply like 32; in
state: 2; in
